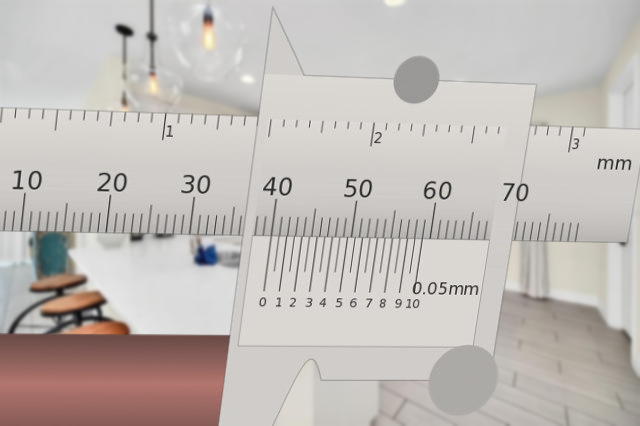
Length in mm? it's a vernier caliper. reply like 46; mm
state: 40.0; mm
